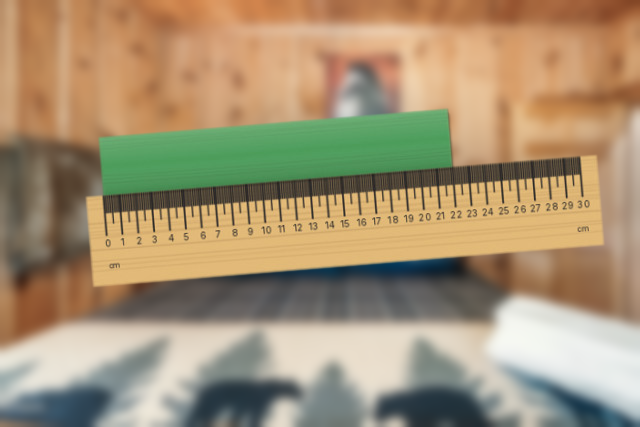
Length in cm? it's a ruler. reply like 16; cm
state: 22; cm
